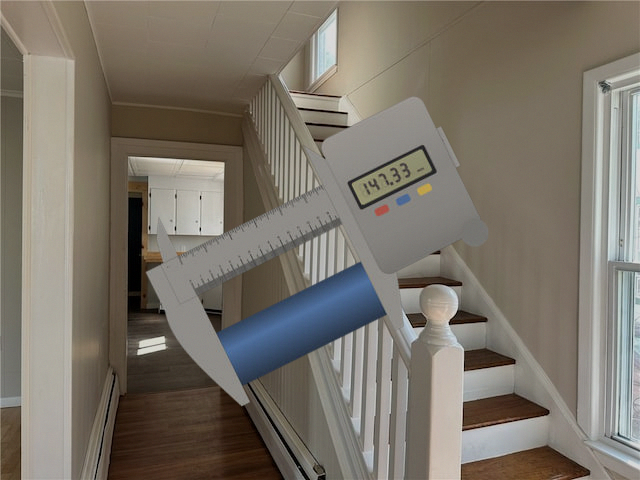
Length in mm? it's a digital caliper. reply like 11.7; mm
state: 147.33; mm
